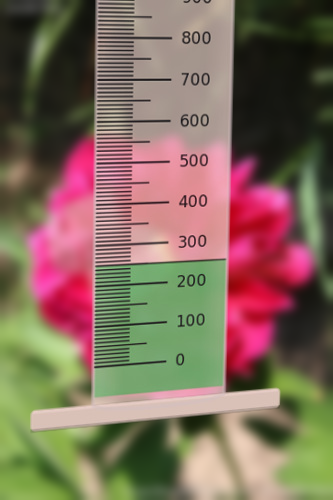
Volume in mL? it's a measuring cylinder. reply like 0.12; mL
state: 250; mL
